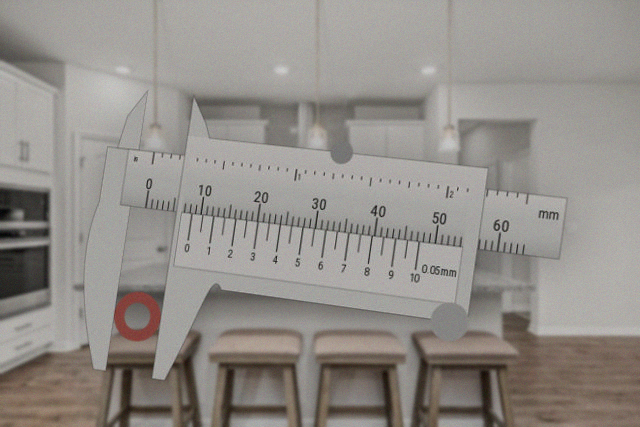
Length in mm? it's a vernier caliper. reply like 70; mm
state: 8.4; mm
